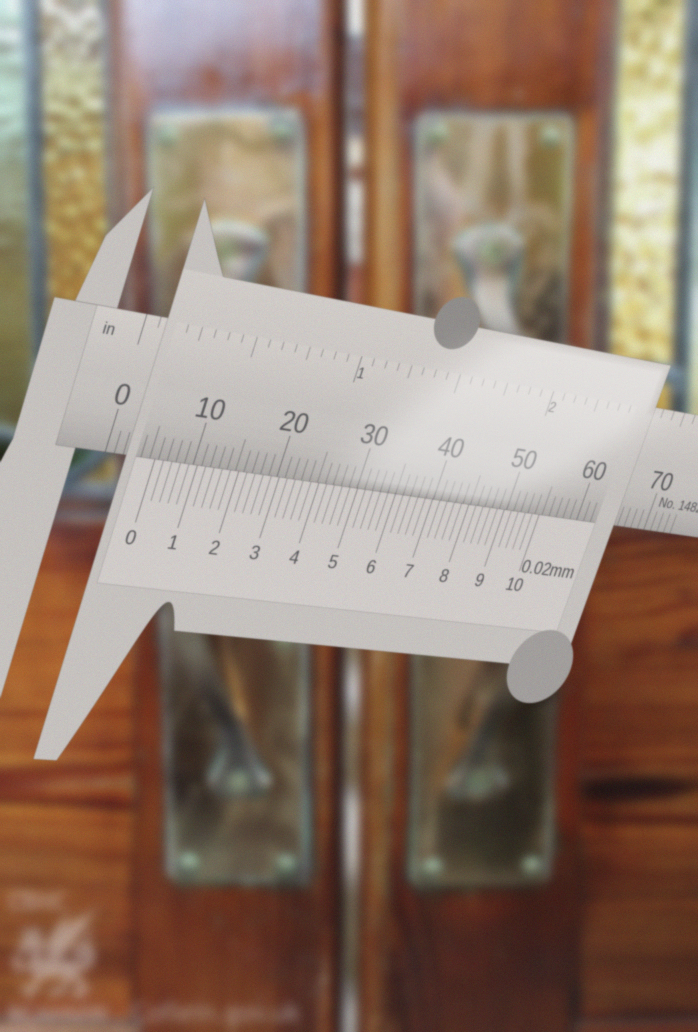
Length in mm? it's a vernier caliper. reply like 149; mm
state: 5.6; mm
